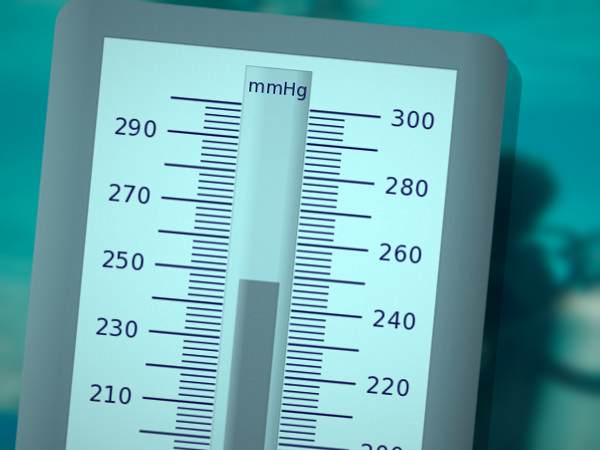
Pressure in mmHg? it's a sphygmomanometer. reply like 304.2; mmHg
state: 248; mmHg
